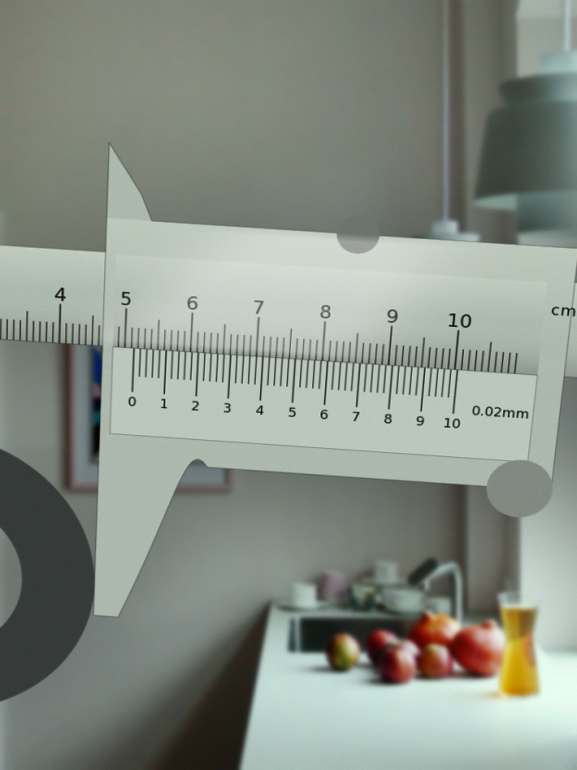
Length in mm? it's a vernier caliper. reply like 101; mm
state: 51.4; mm
